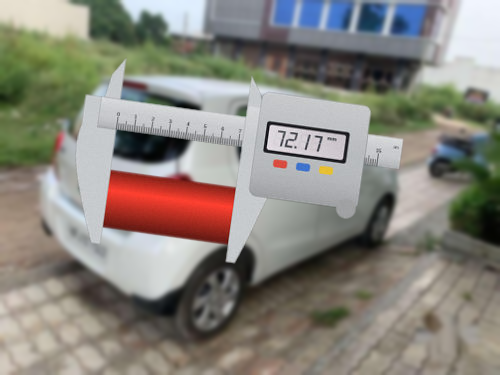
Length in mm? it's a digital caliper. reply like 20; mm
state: 72.17; mm
